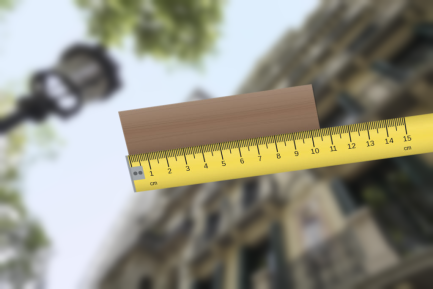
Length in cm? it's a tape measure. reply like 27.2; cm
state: 10.5; cm
